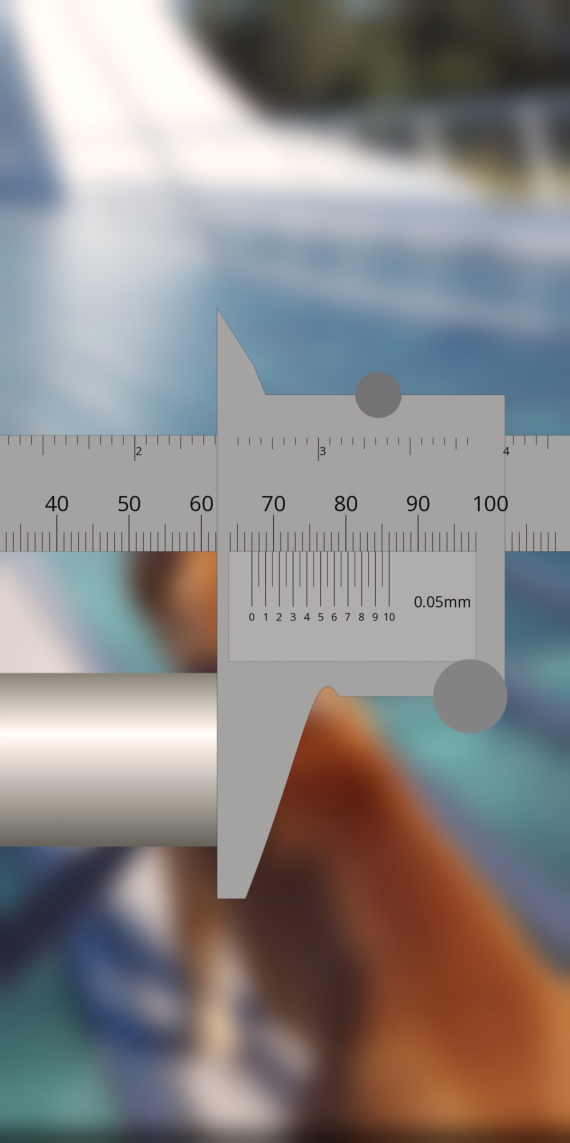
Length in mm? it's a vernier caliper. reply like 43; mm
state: 67.0; mm
